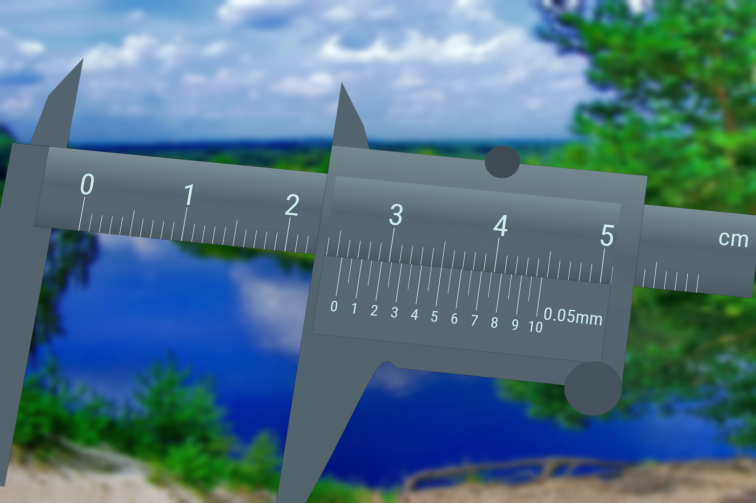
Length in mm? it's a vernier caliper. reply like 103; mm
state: 25.5; mm
